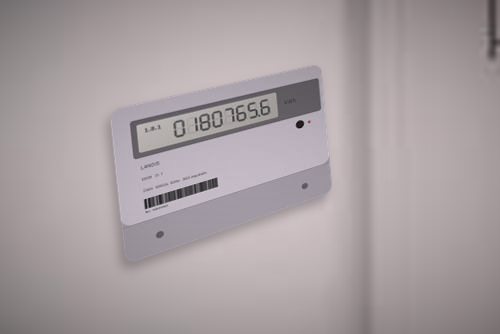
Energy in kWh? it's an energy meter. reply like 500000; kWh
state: 180765.6; kWh
